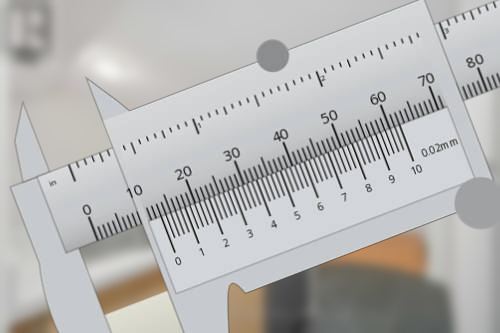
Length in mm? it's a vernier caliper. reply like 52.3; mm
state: 13.0; mm
